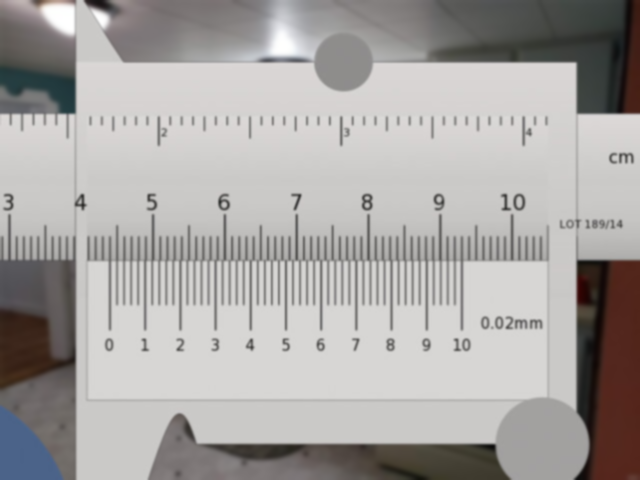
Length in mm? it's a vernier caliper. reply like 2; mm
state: 44.0; mm
